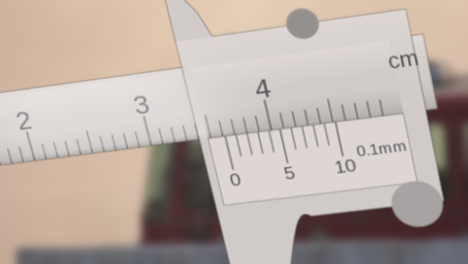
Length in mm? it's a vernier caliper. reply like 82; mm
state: 36.2; mm
